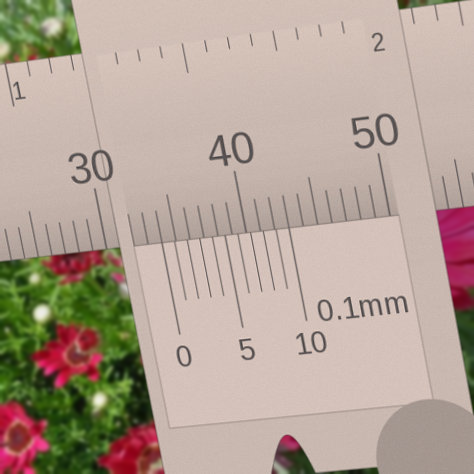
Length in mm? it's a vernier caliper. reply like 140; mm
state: 34.0; mm
